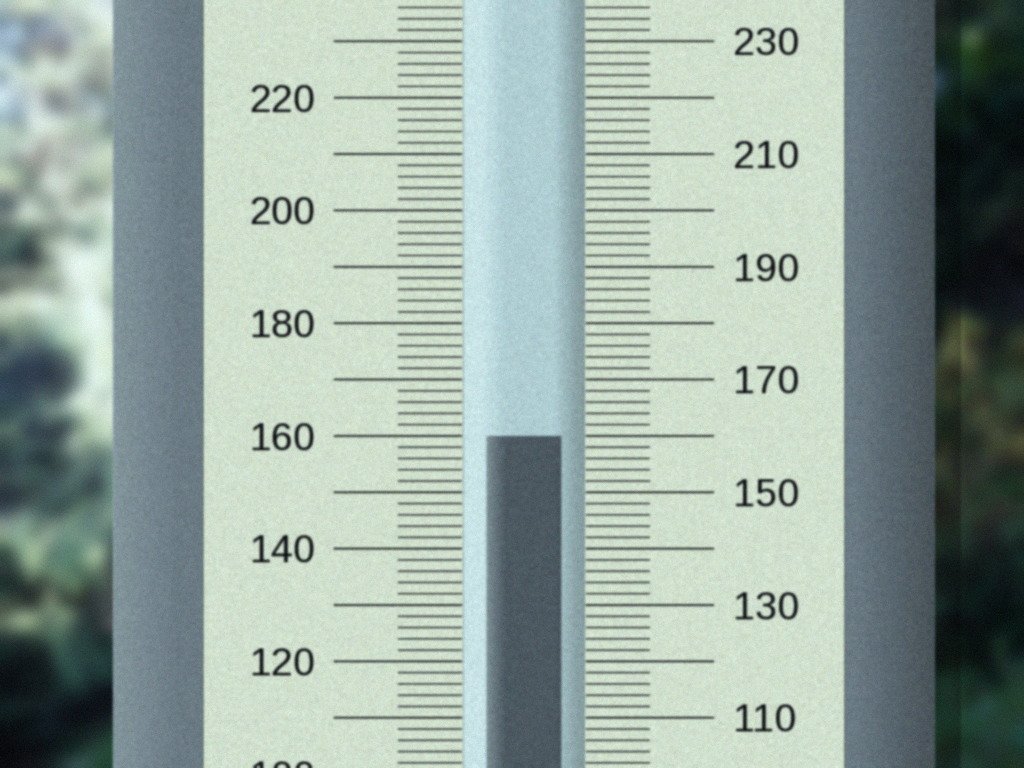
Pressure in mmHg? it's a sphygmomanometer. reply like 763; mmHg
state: 160; mmHg
